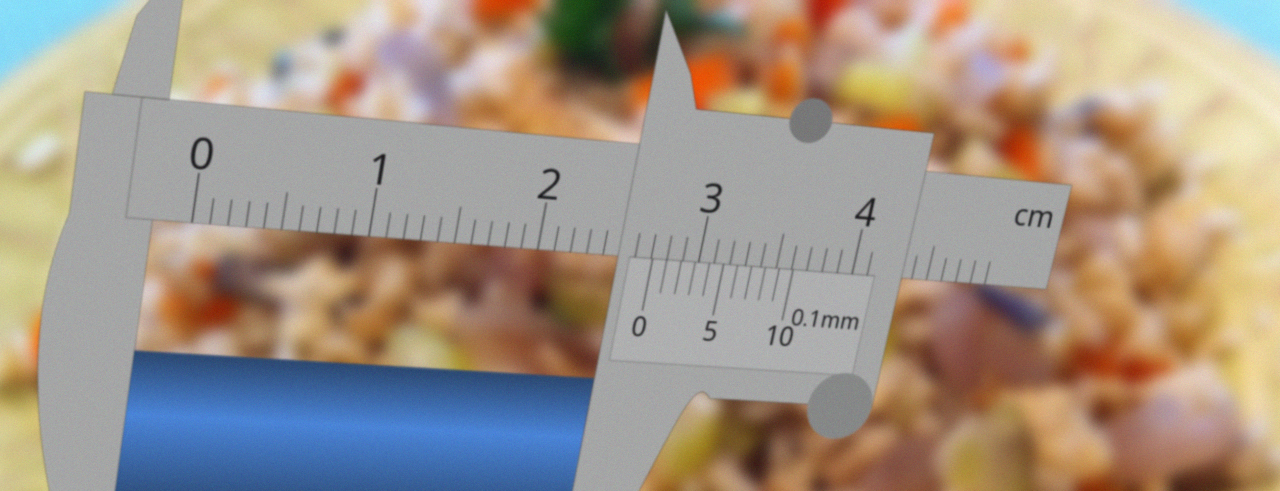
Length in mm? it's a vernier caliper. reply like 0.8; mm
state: 27.1; mm
